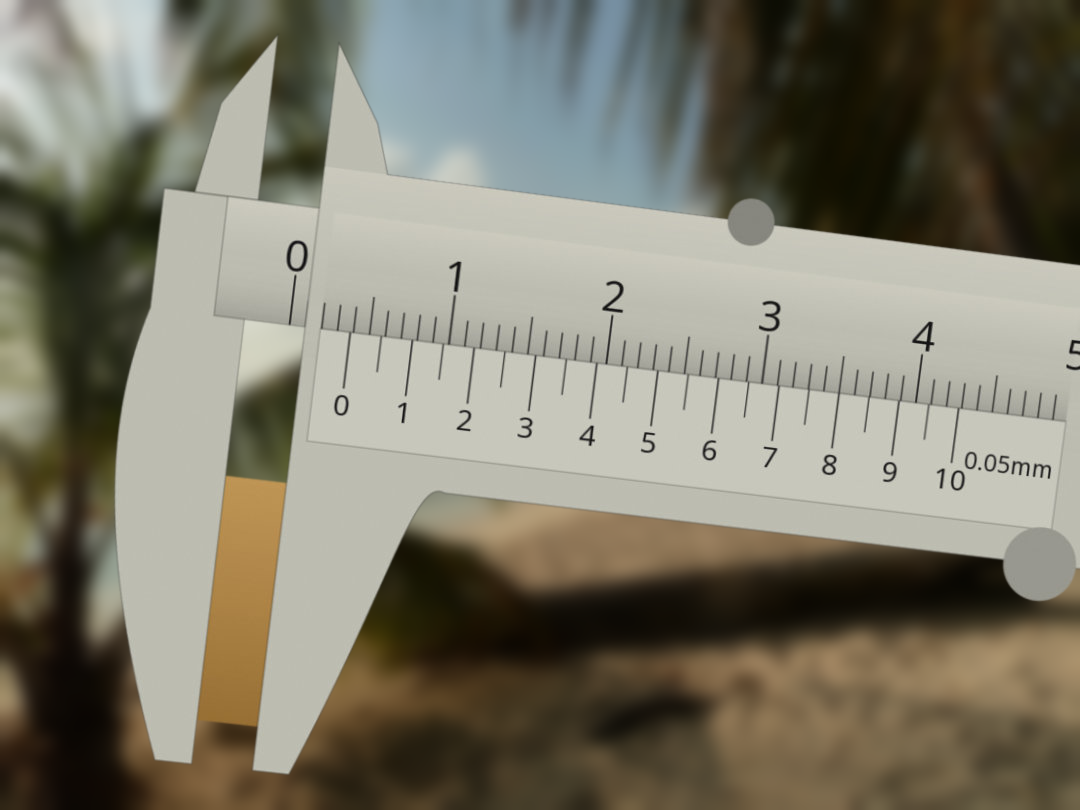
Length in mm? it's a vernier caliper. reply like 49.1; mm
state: 3.8; mm
